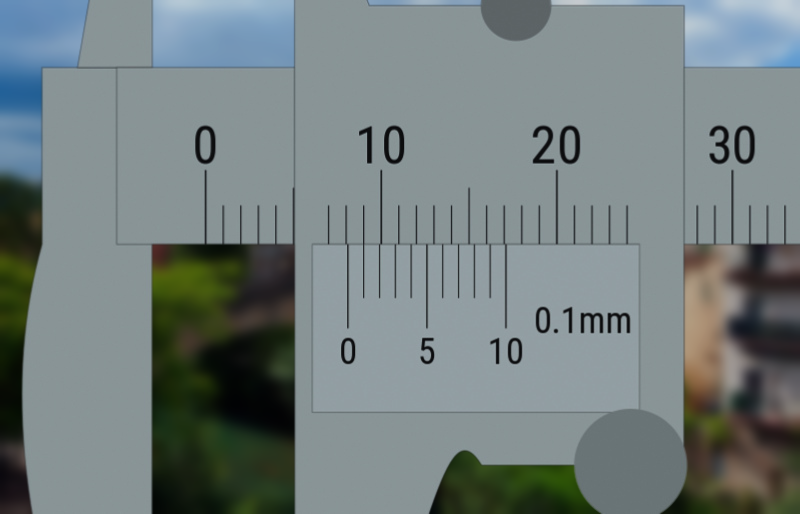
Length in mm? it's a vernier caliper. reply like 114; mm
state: 8.1; mm
